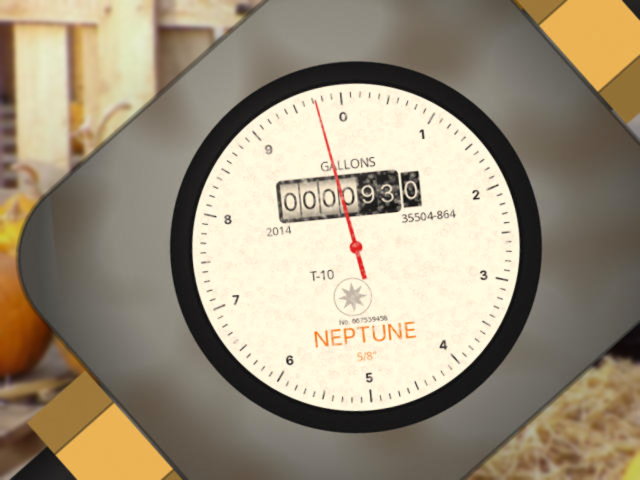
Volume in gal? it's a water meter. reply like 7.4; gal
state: 929.7; gal
